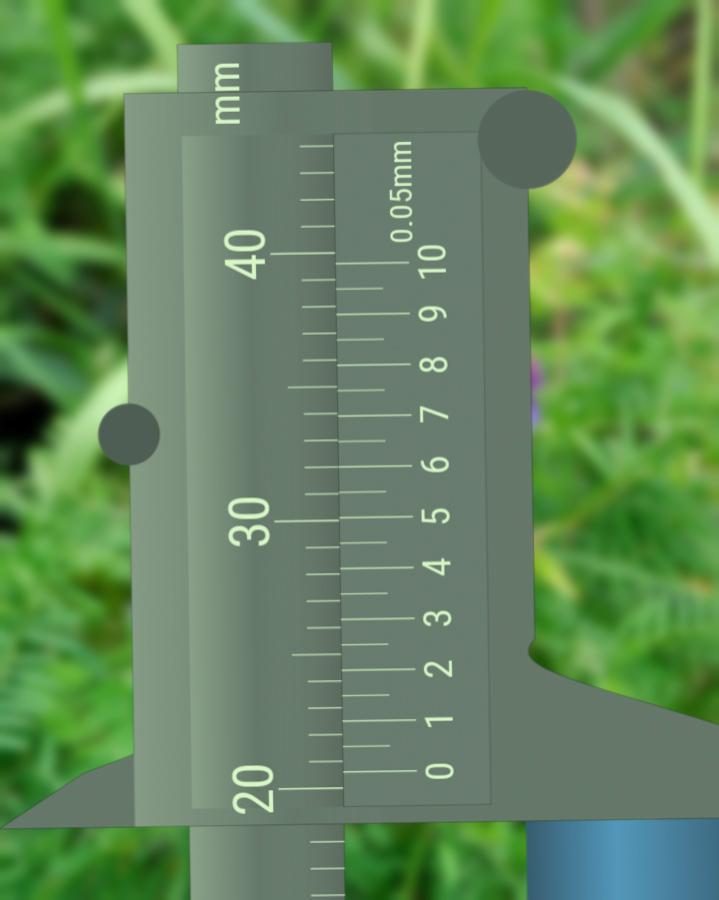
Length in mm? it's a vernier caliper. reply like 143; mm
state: 20.60; mm
